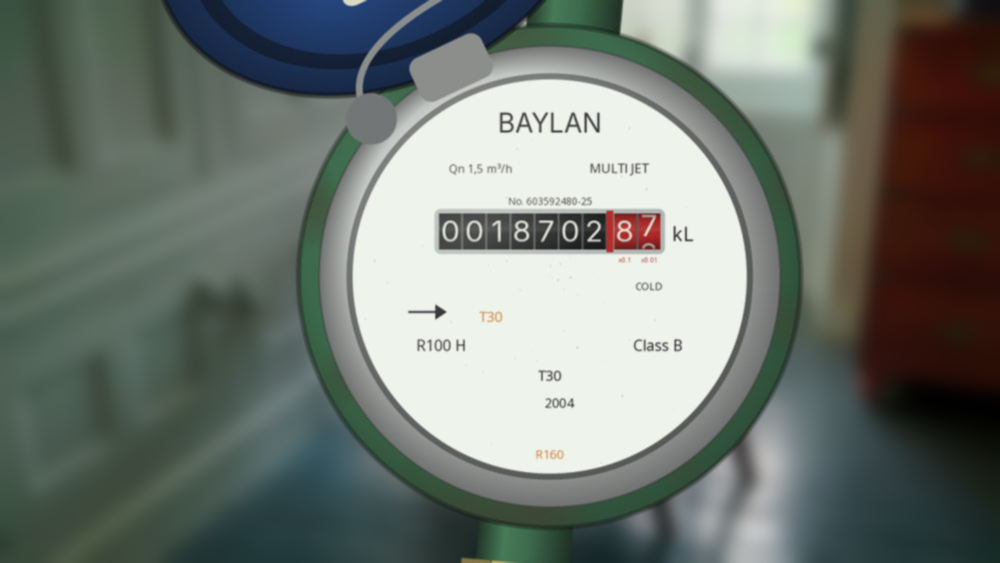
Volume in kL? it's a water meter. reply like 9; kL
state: 18702.87; kL
